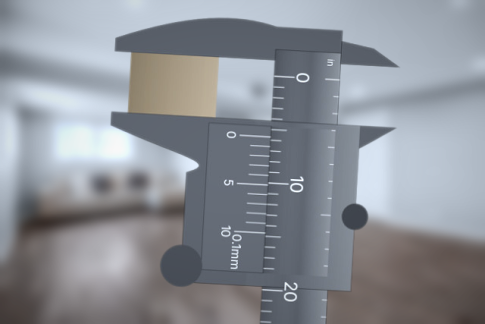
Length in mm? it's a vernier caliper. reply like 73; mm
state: 5.7; mm
